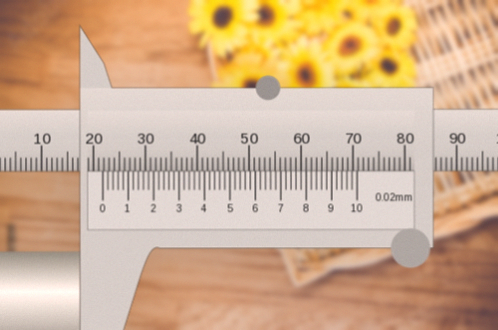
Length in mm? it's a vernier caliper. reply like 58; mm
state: 21.8; mm
